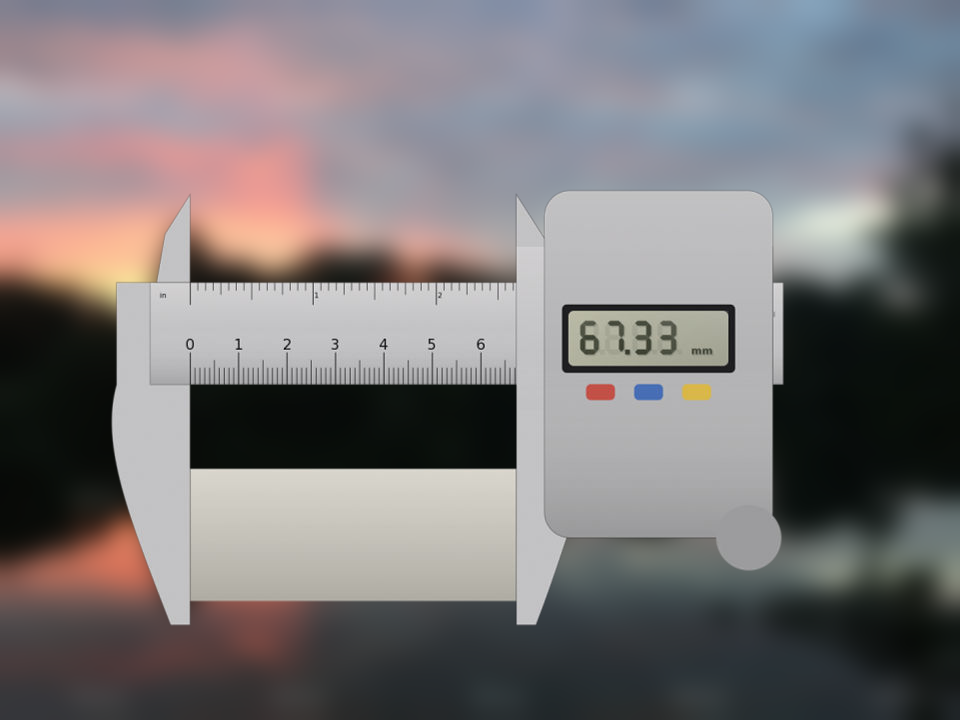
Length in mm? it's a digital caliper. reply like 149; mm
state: 67.33; mm
